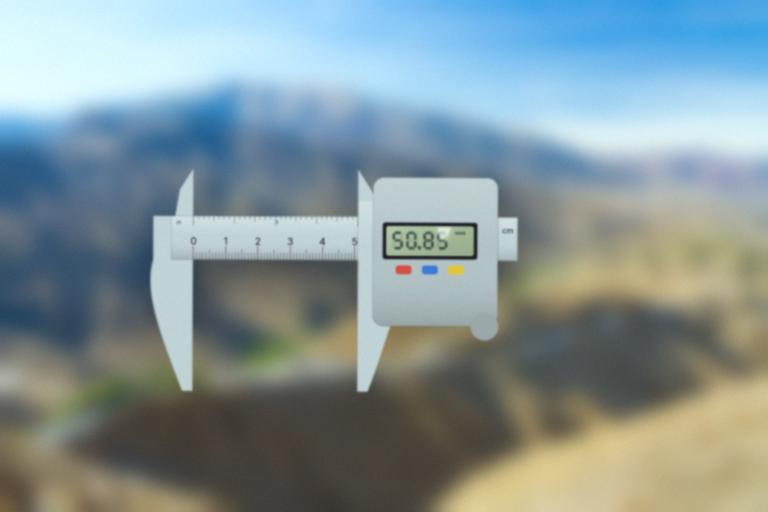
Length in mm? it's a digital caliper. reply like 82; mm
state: 50.85; mm
